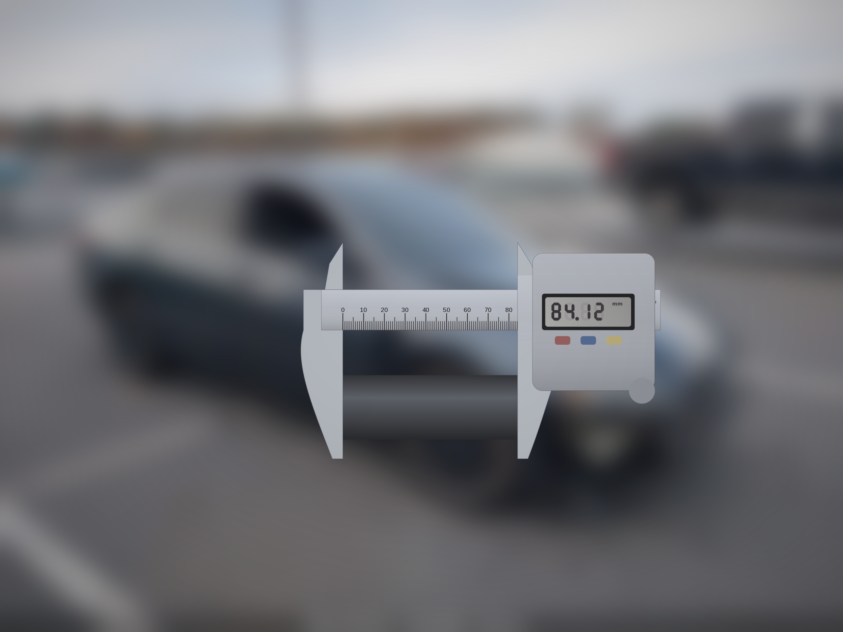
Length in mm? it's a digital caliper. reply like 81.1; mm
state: 84.12; mm
